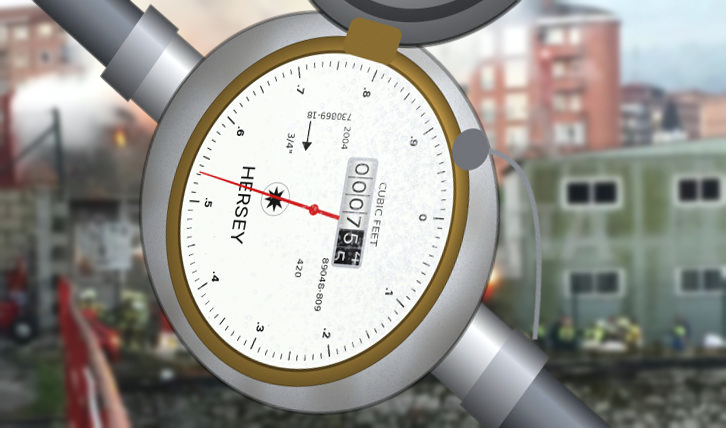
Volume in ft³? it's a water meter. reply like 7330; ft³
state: 754.53; ft³
